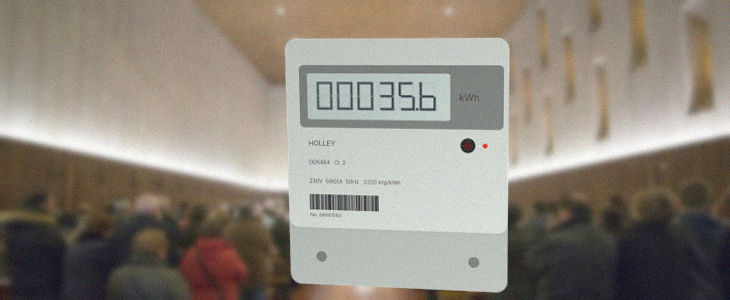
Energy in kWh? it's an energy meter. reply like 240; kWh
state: 35.6; kWh
